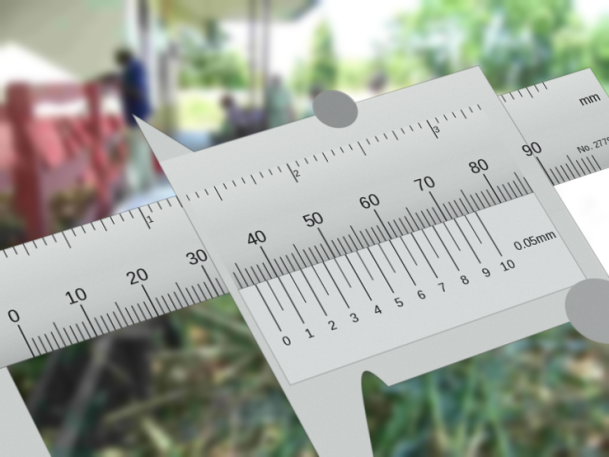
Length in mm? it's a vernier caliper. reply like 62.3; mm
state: 36.2; mm
